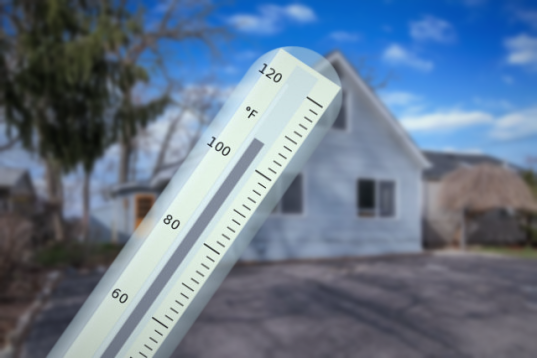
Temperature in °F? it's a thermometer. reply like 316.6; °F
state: 106; °F
